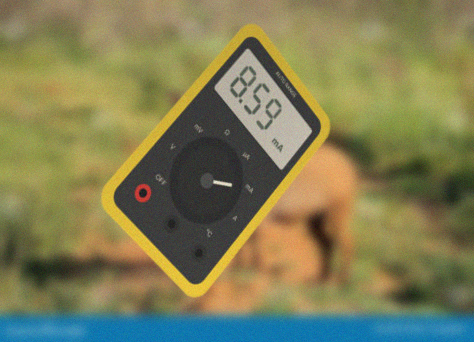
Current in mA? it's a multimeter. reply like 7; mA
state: 8.59; mA
